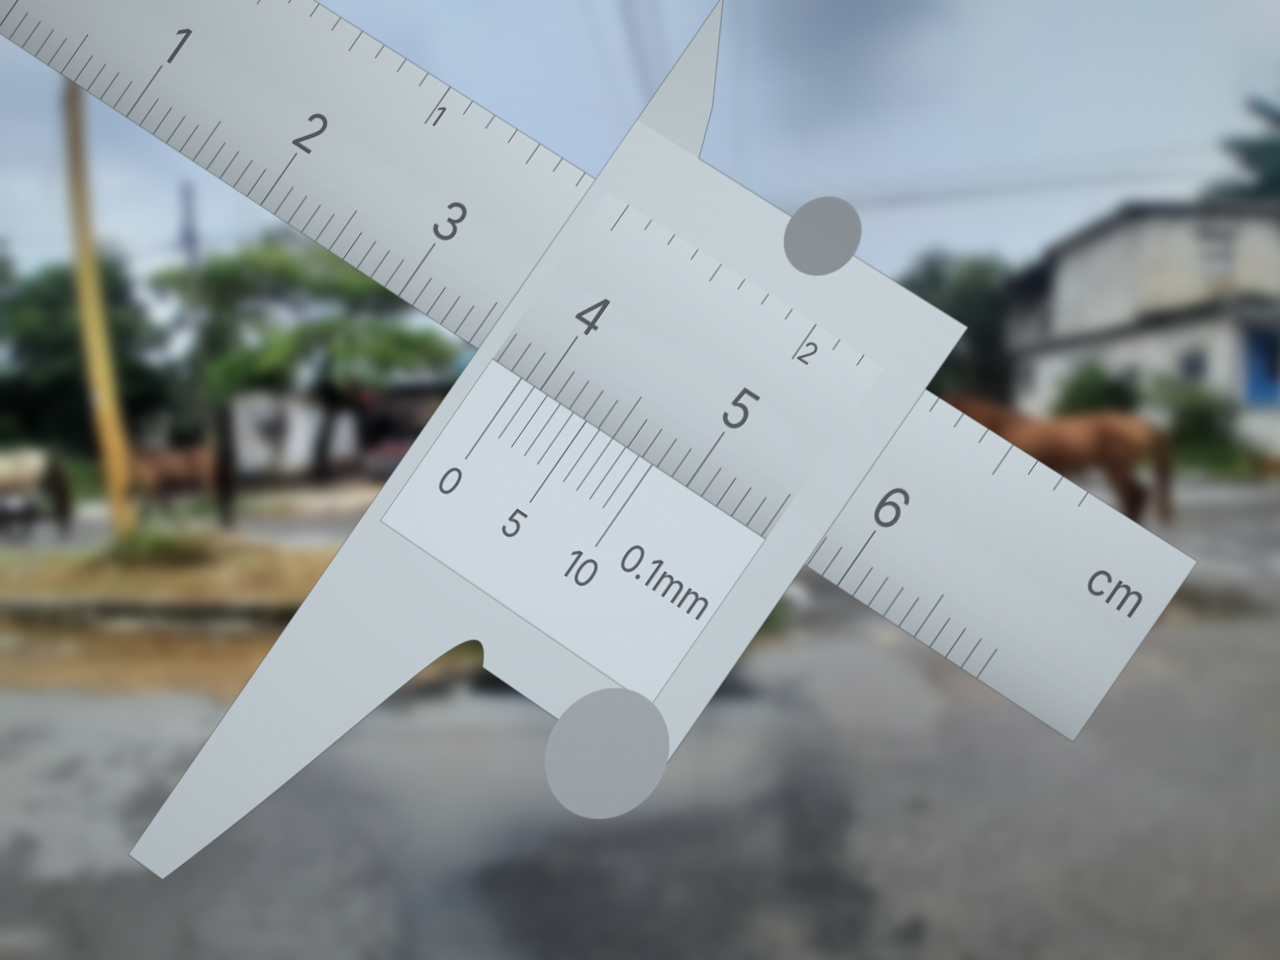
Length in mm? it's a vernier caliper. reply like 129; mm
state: 38.7; mm
